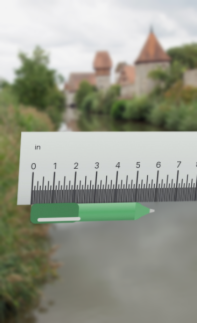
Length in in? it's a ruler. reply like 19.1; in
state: 6; in
